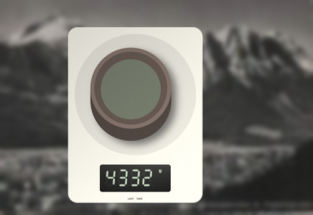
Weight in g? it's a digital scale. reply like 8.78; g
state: 4332; g
